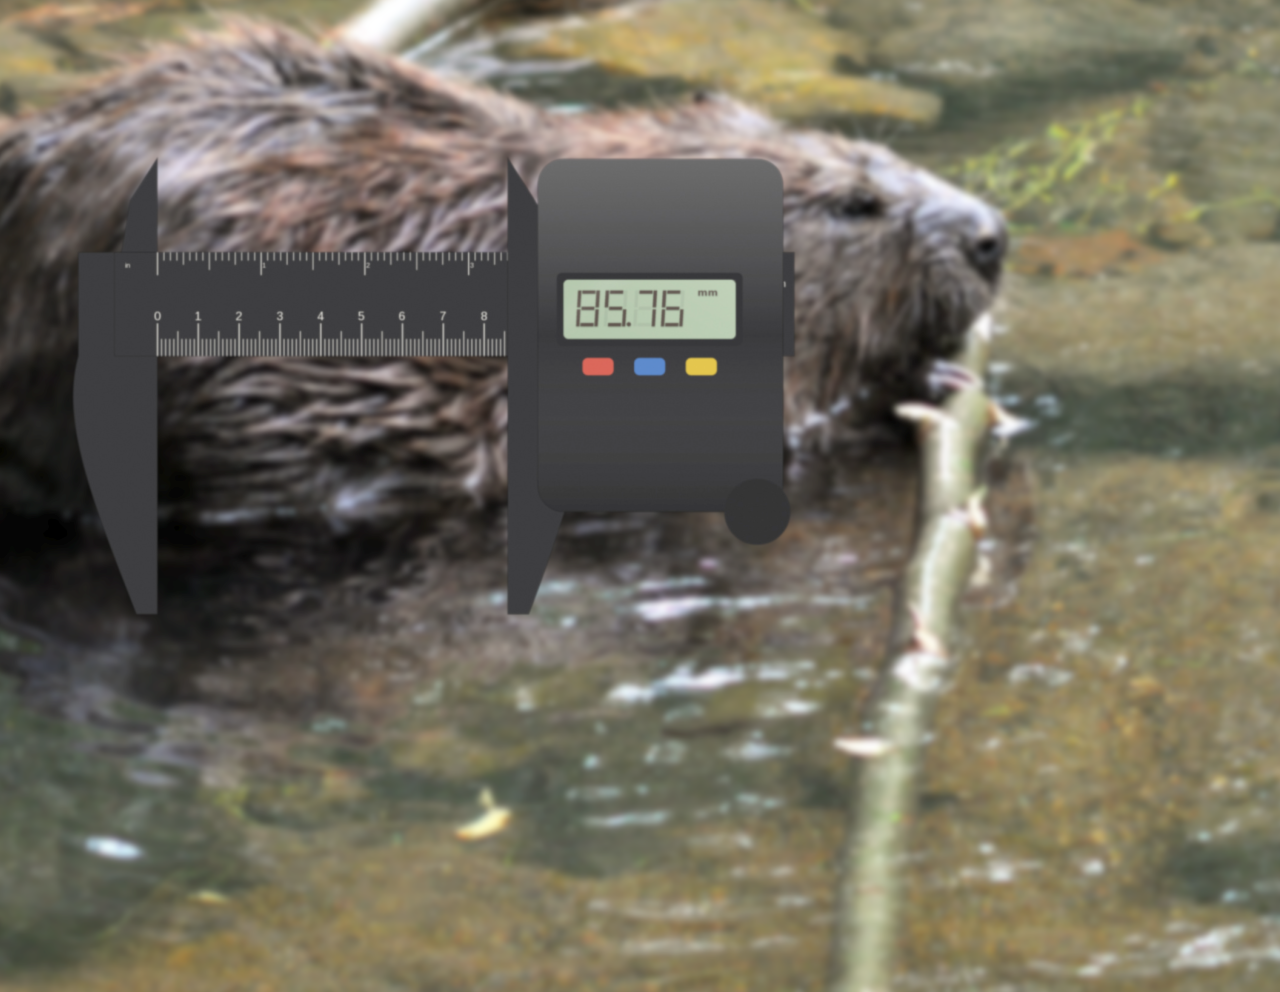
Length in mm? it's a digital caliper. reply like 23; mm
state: 85.76; mm
